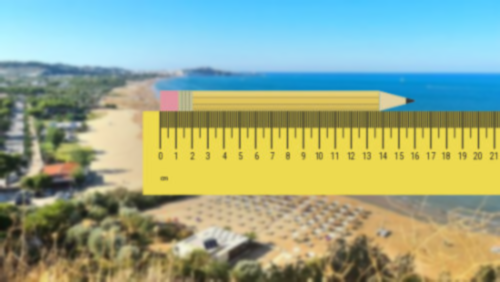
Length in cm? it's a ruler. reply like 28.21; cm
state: 16; cm
